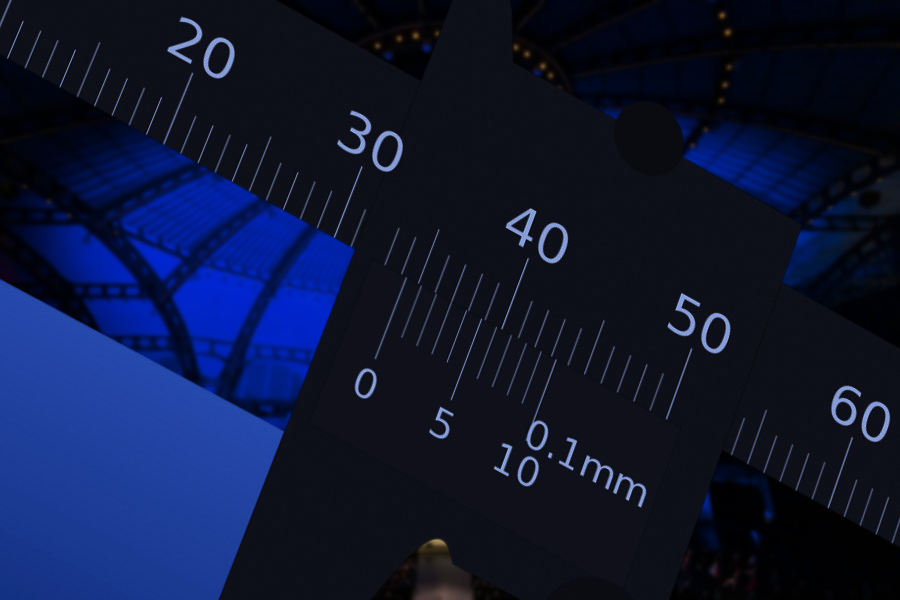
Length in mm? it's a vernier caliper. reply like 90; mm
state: 34.3; mm
